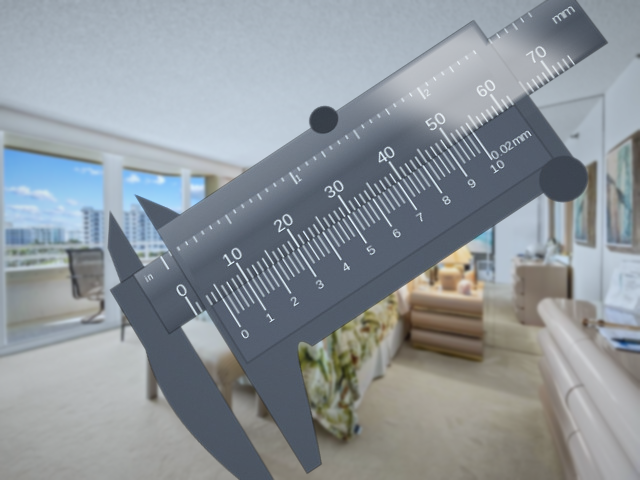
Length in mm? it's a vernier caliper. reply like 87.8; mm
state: 5.0; mm
